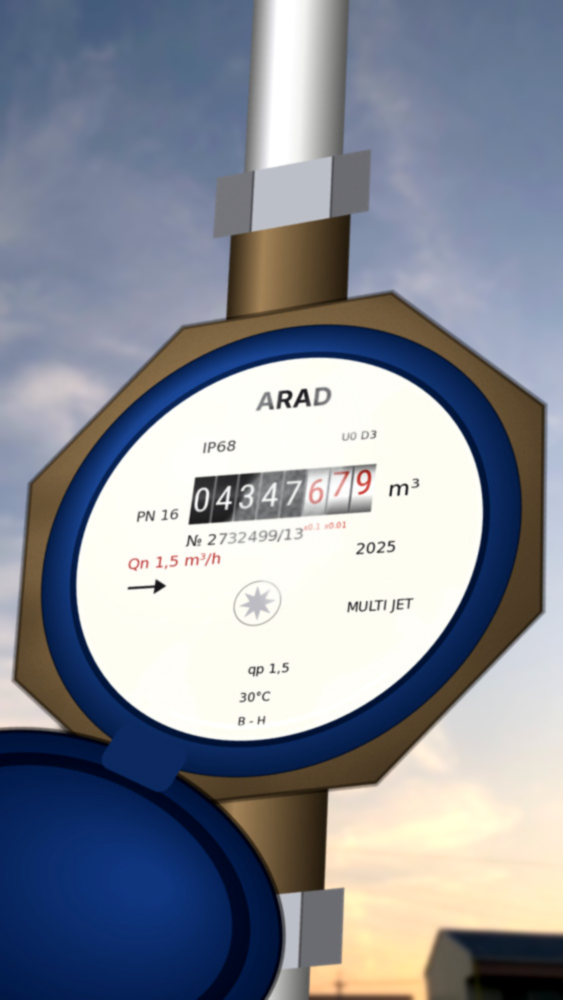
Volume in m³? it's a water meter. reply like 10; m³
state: 4347.679; m³
